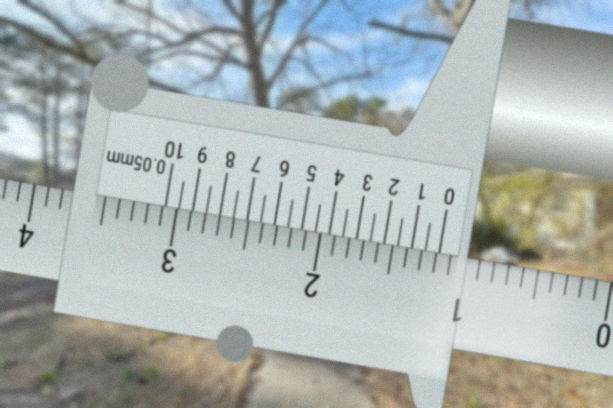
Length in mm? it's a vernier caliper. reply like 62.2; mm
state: 11.8; mm
